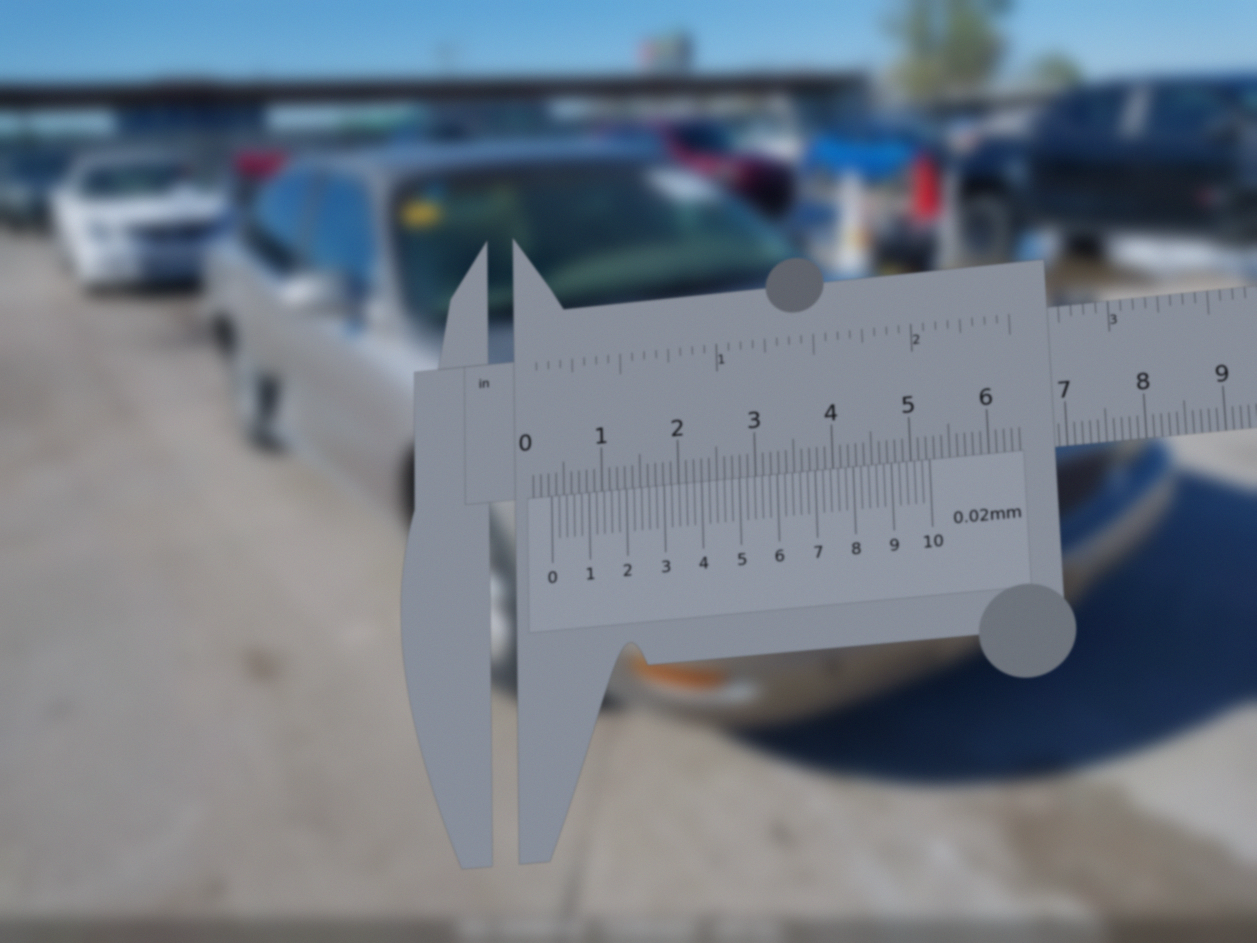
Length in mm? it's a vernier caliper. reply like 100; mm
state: 3.4; mm
